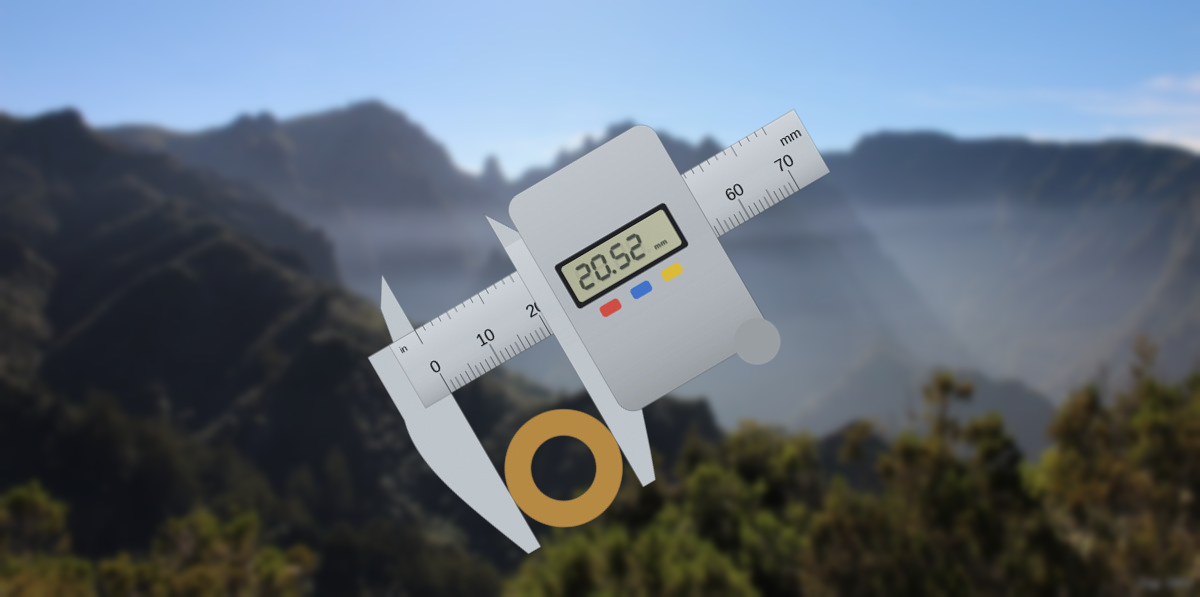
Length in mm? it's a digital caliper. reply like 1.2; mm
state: 20.52; mm
